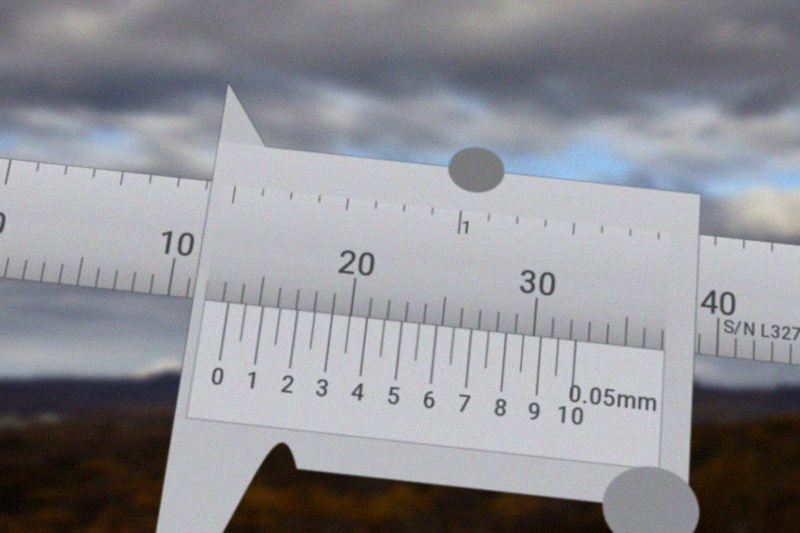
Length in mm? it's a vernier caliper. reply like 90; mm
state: 13.3; mm
